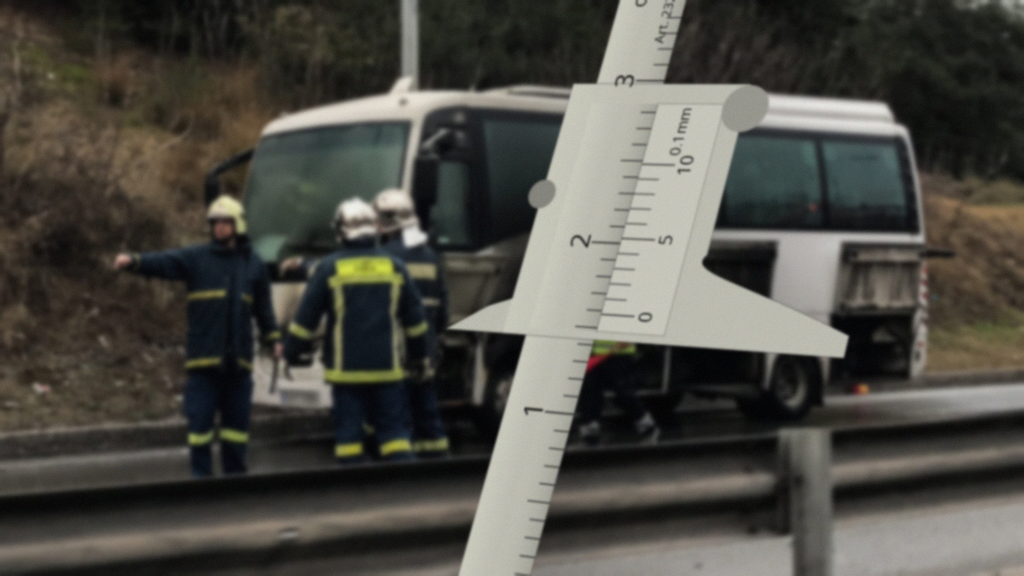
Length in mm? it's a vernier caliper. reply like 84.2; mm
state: 15.8; mm
